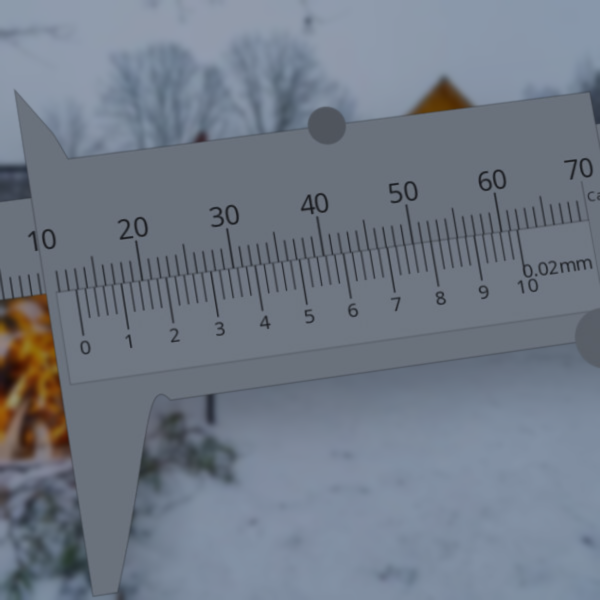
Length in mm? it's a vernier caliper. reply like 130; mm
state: 12.8; mm
